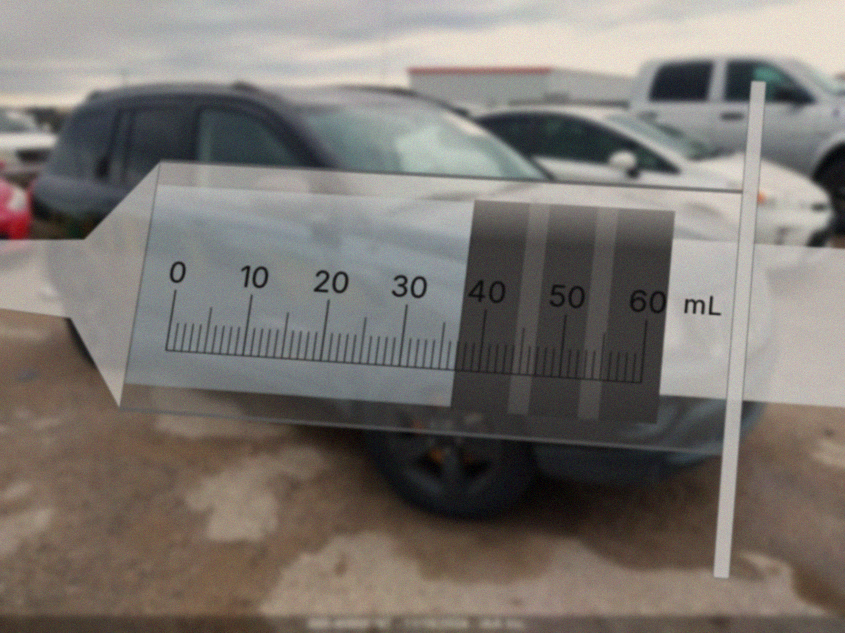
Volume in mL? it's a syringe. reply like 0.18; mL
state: 37; mL
